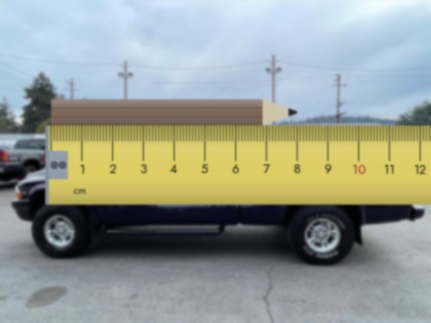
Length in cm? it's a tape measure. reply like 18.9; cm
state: 8; cm
